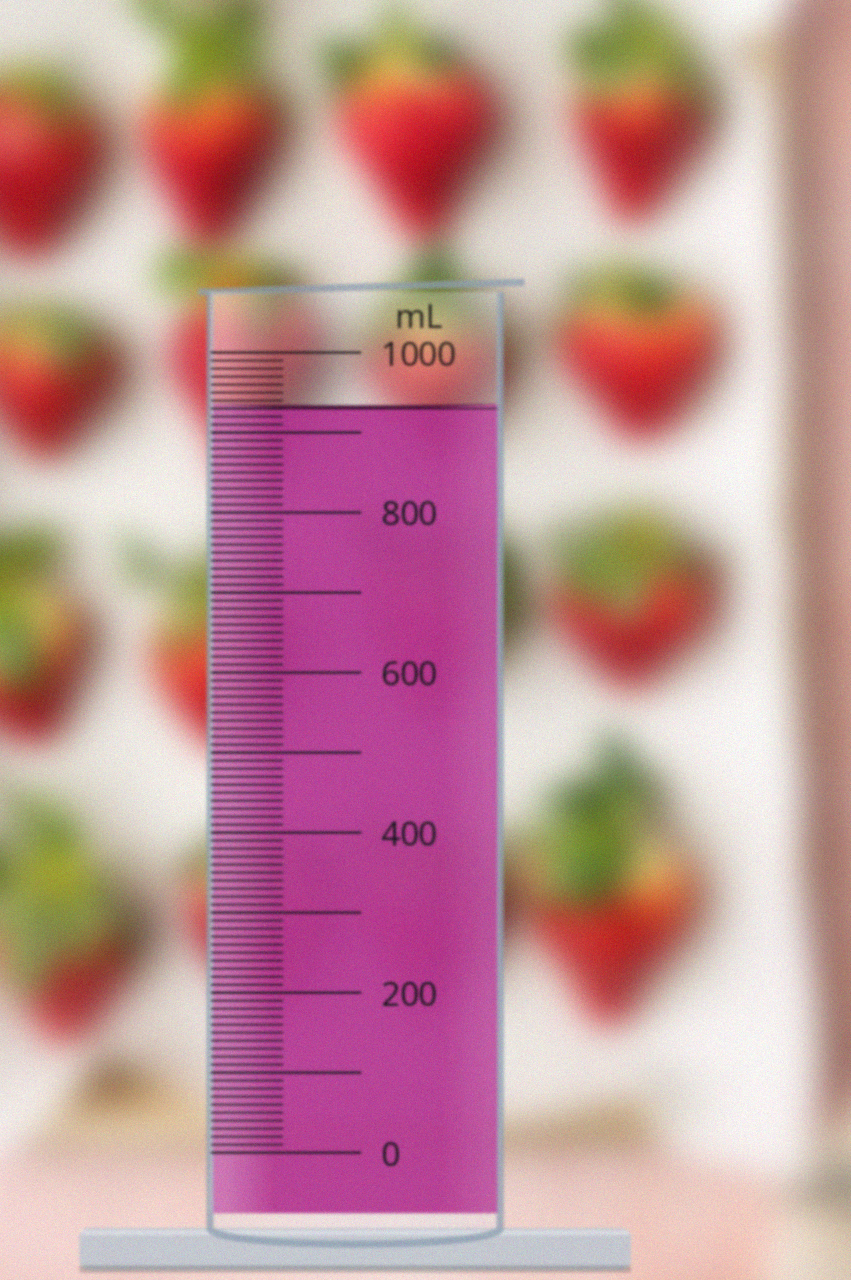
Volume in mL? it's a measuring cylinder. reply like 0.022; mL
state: 930; mL
